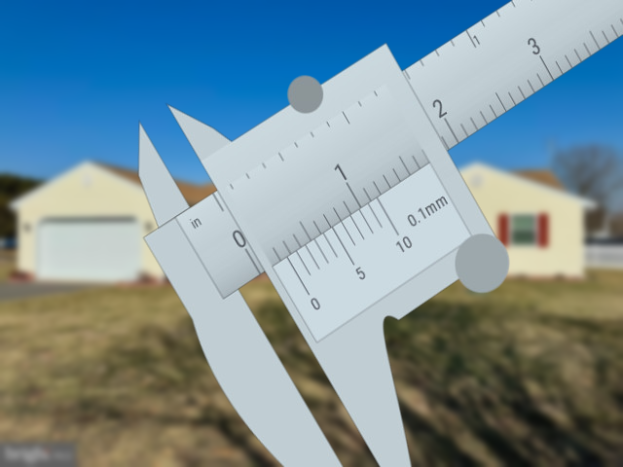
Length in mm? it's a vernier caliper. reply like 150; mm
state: 2.6; mm
